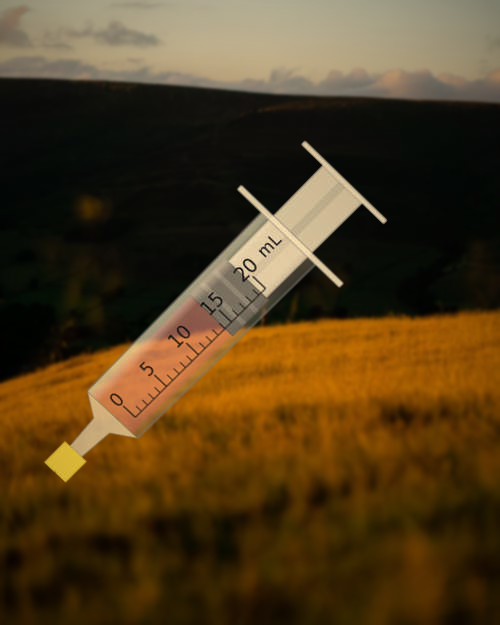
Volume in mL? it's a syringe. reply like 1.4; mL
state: 14; mL
